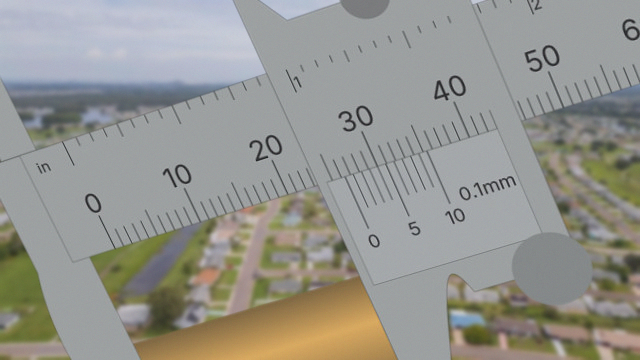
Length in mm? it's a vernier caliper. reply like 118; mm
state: 26.4; mm
